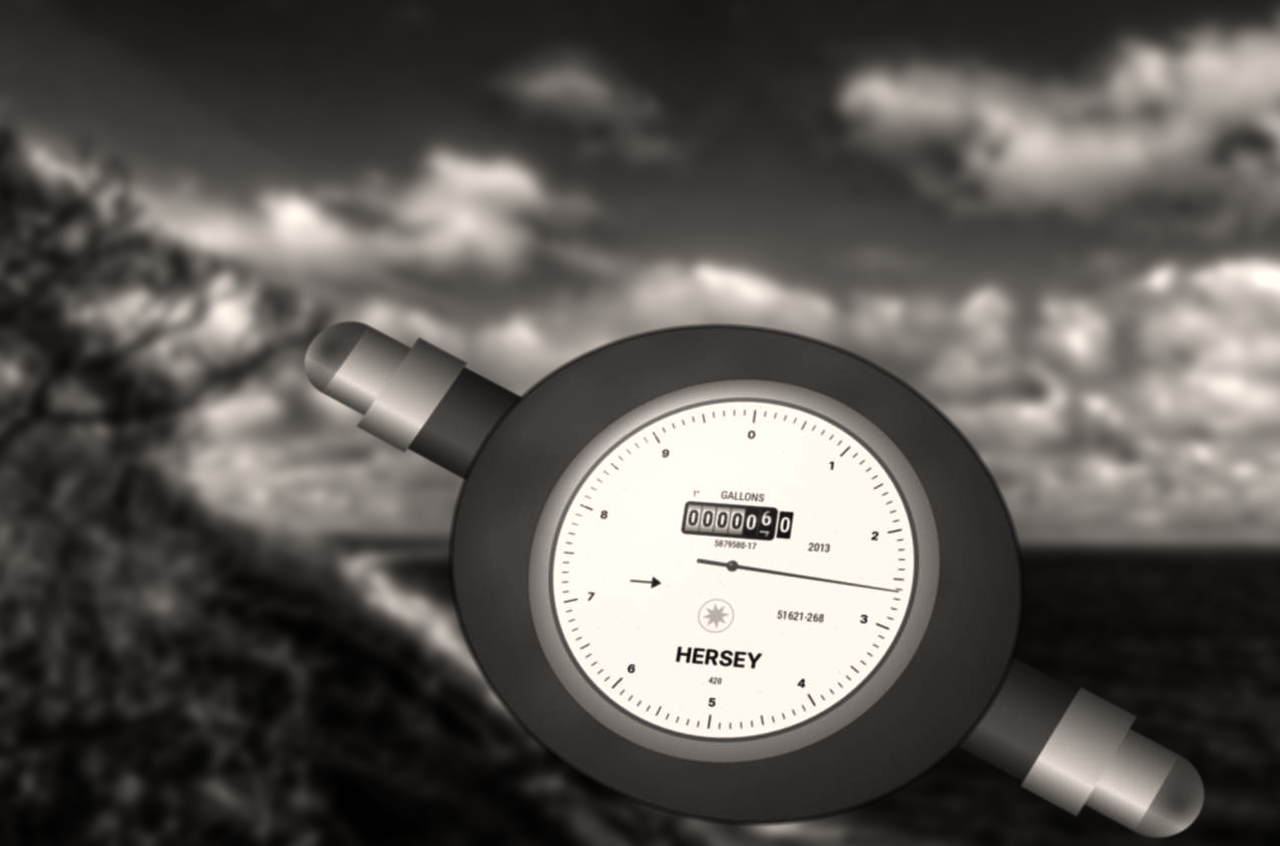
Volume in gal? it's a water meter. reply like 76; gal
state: 62.6; gal
